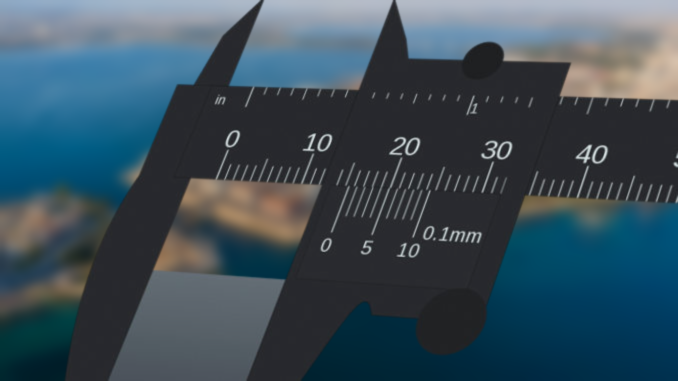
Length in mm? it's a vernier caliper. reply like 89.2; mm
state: 15.4; mm
